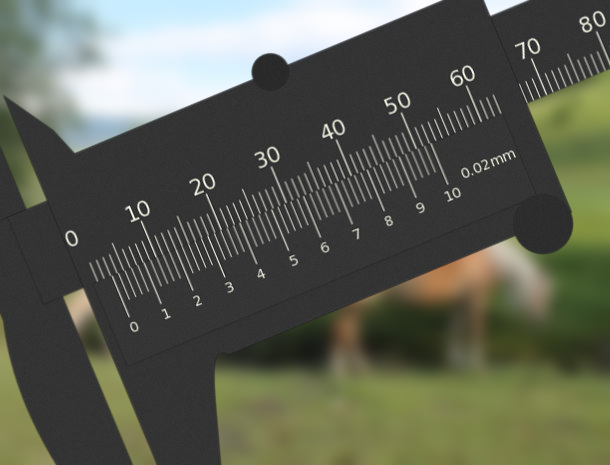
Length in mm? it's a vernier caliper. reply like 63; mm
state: 3.2; mm
